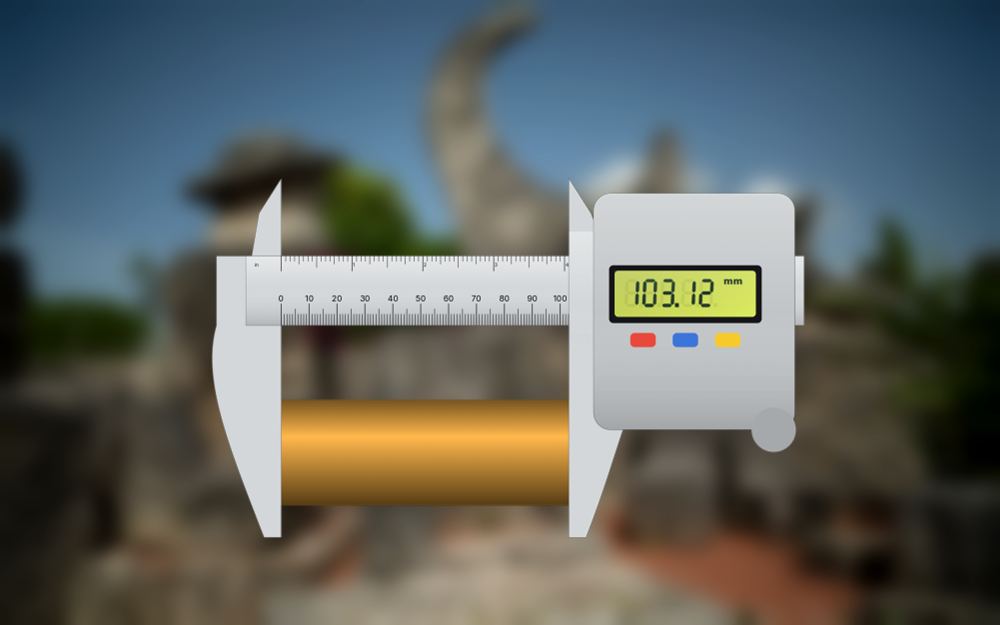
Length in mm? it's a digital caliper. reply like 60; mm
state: 103.12; mm
